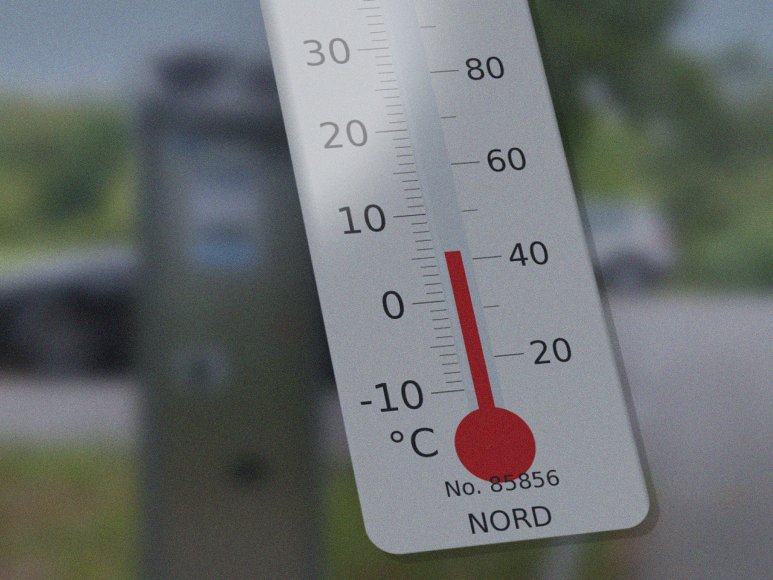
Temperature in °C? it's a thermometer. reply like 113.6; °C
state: 5.5; °C
